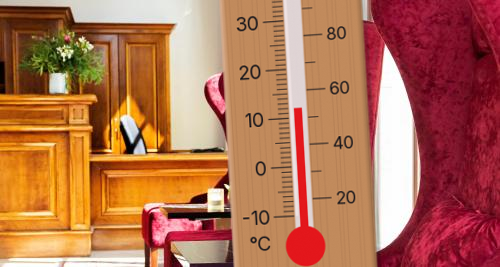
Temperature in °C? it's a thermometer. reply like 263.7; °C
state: 12; °C
